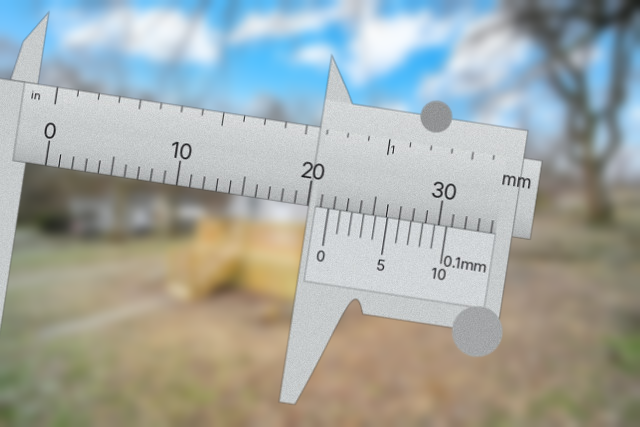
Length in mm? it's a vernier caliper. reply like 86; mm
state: 21.6; mm
